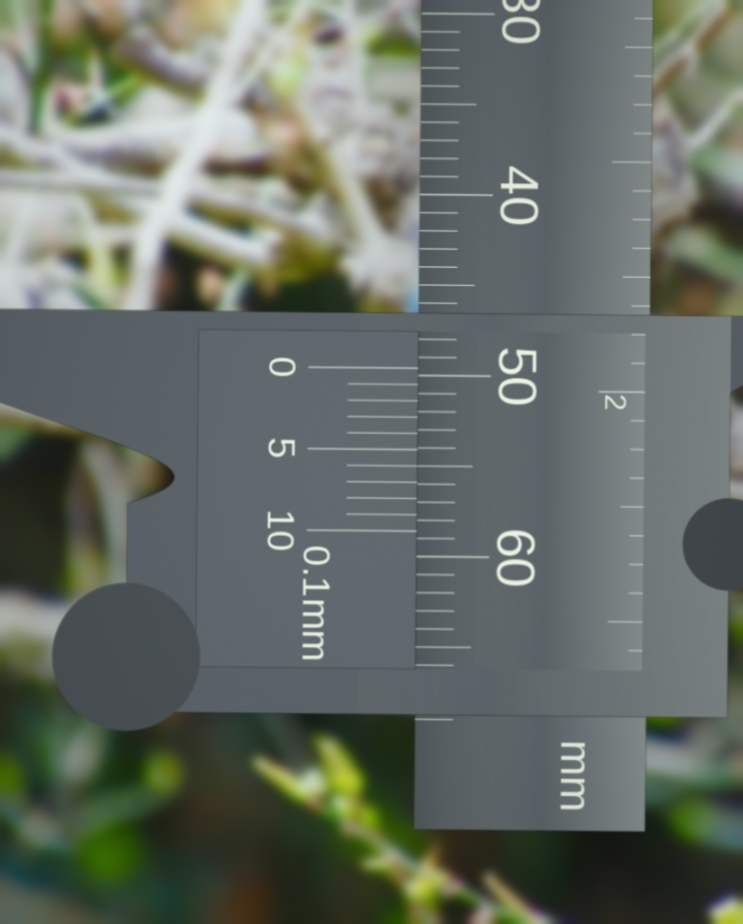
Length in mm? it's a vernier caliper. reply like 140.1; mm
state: 49.6; mm
